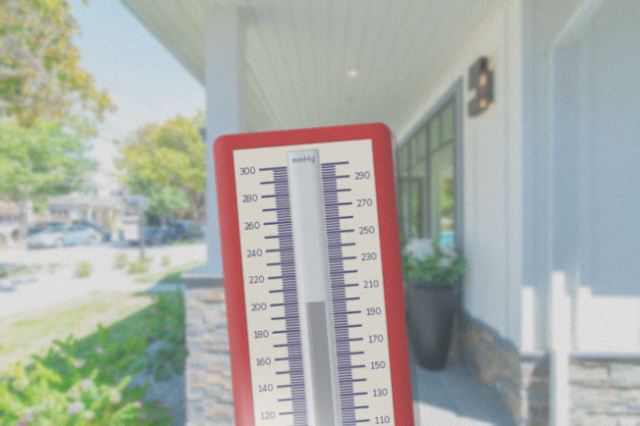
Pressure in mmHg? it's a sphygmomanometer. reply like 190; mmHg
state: 200; mmHg
